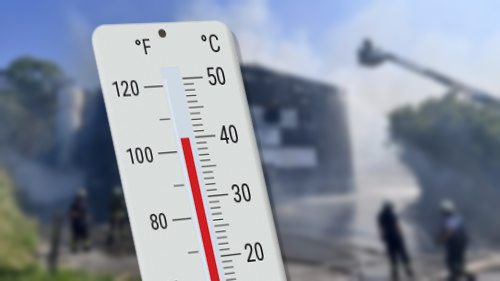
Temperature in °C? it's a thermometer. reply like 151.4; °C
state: 40; °C
